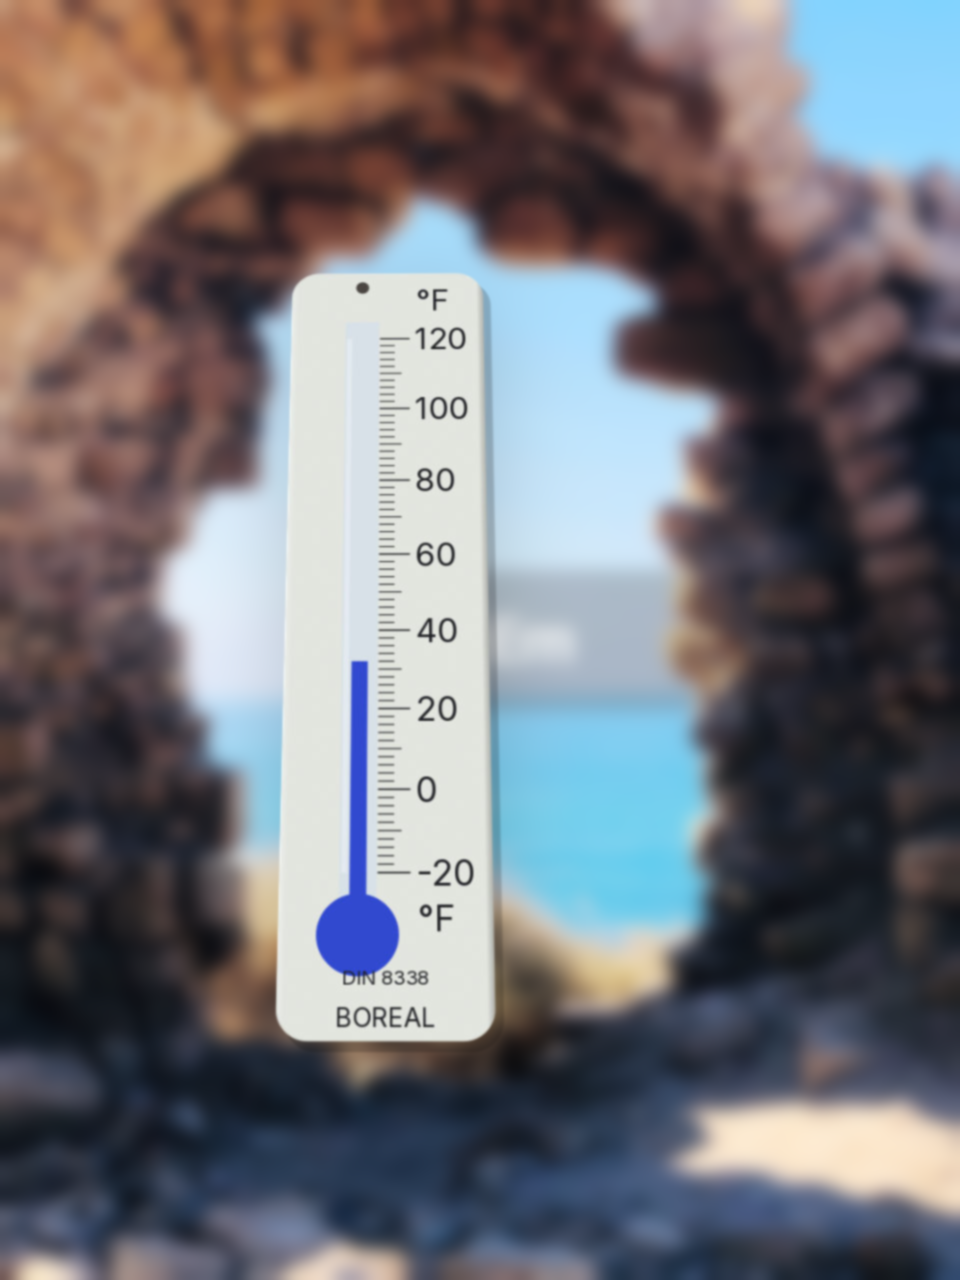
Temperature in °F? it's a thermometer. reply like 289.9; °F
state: 32; °F
